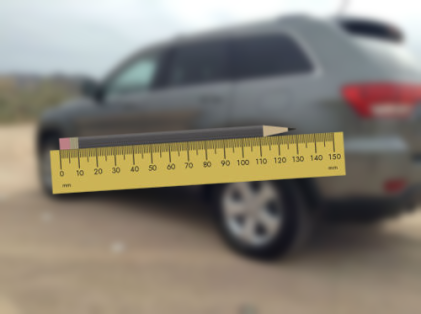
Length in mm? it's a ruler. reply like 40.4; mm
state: 130; mm
